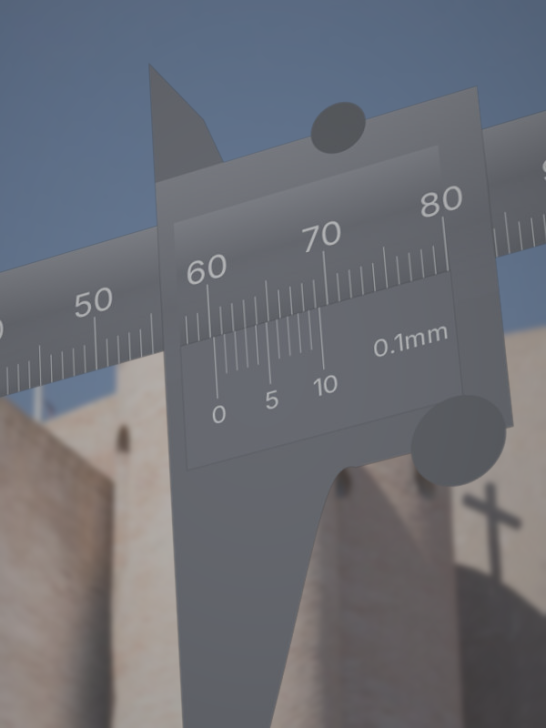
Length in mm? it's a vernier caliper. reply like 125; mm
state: 60.3; mm
